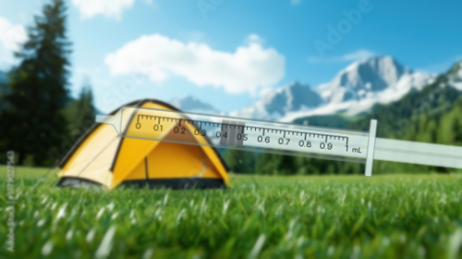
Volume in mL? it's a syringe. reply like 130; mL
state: 0.4; mL
